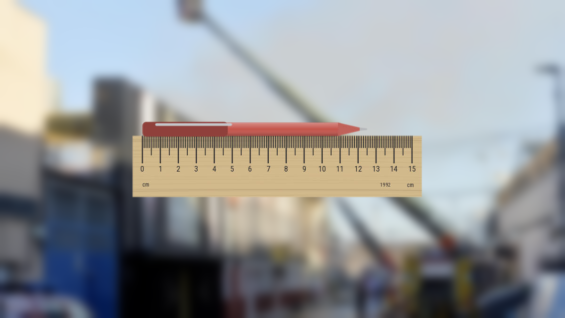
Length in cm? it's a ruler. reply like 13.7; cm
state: 12.5; cm
